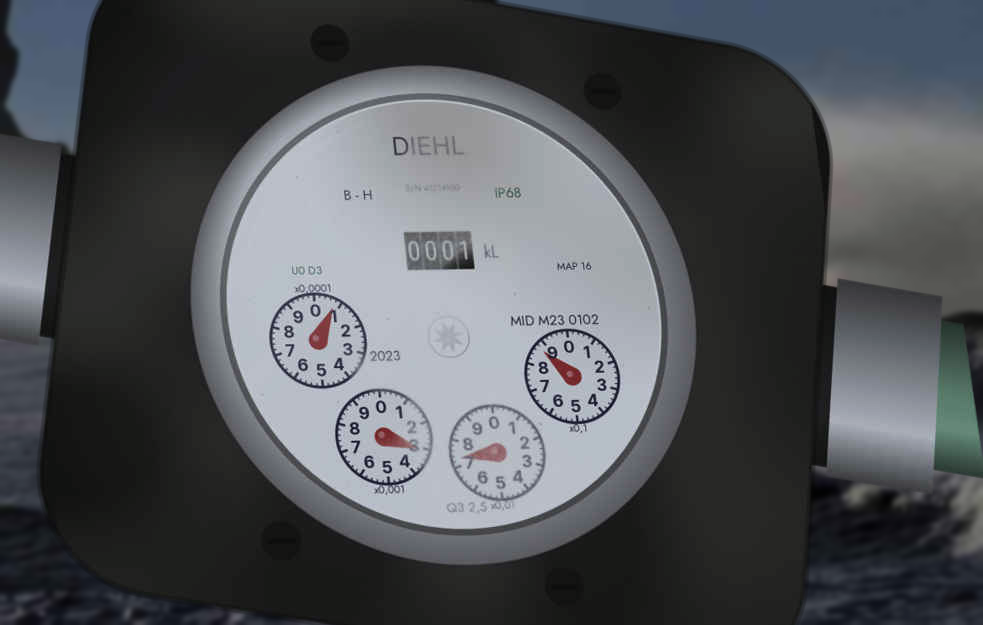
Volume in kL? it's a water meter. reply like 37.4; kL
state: 1.8730; kL
